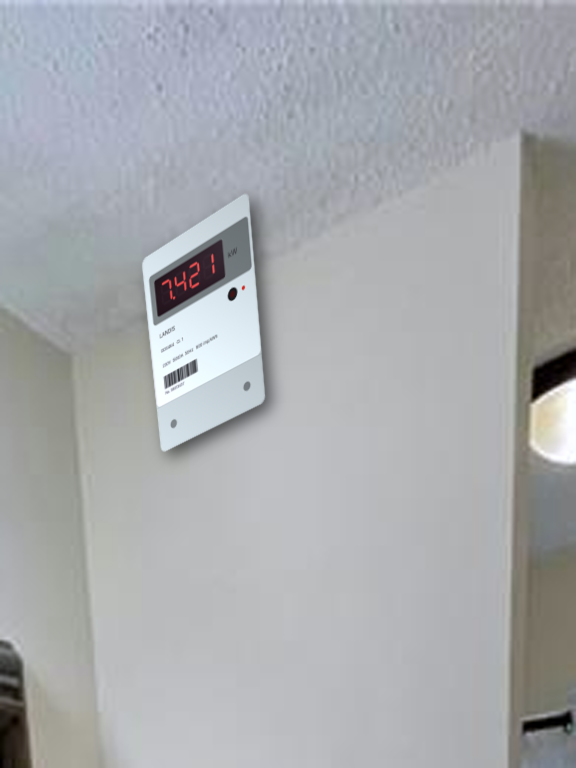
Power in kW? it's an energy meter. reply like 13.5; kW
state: 7.421; kW
